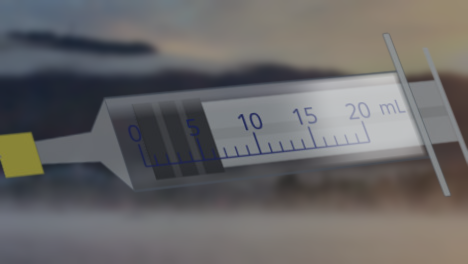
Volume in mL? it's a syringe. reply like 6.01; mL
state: 0.5; mL
